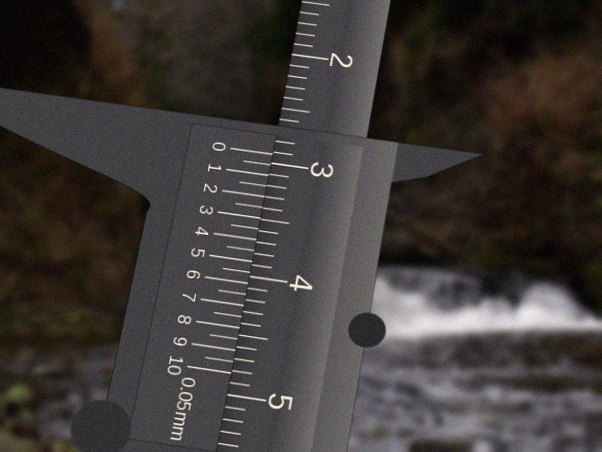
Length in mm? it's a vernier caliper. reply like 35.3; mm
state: 29.2; mm
